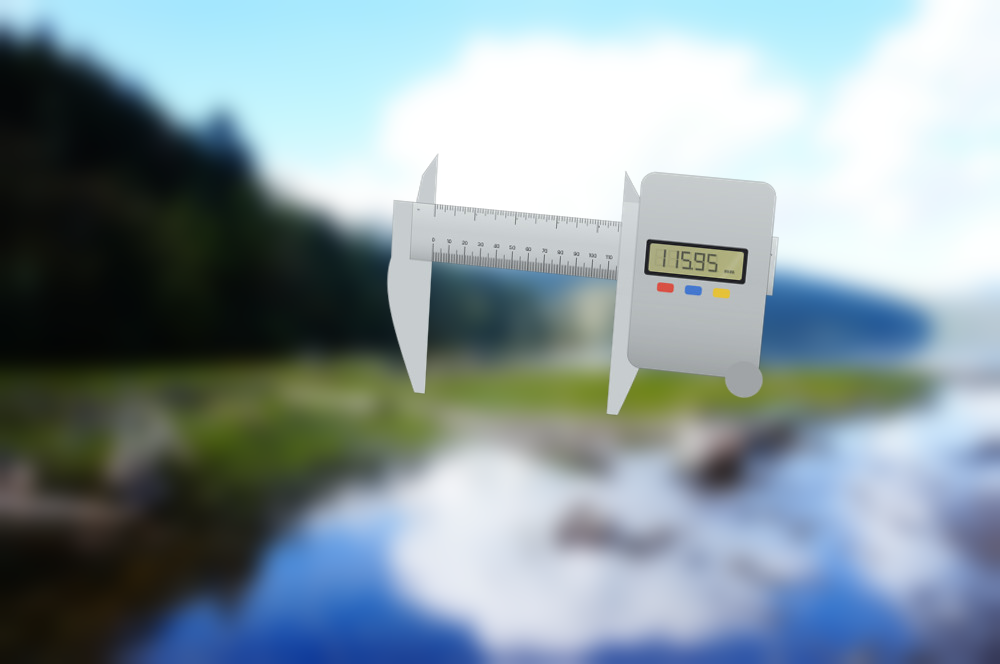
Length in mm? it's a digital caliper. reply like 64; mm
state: 115.95; mm
